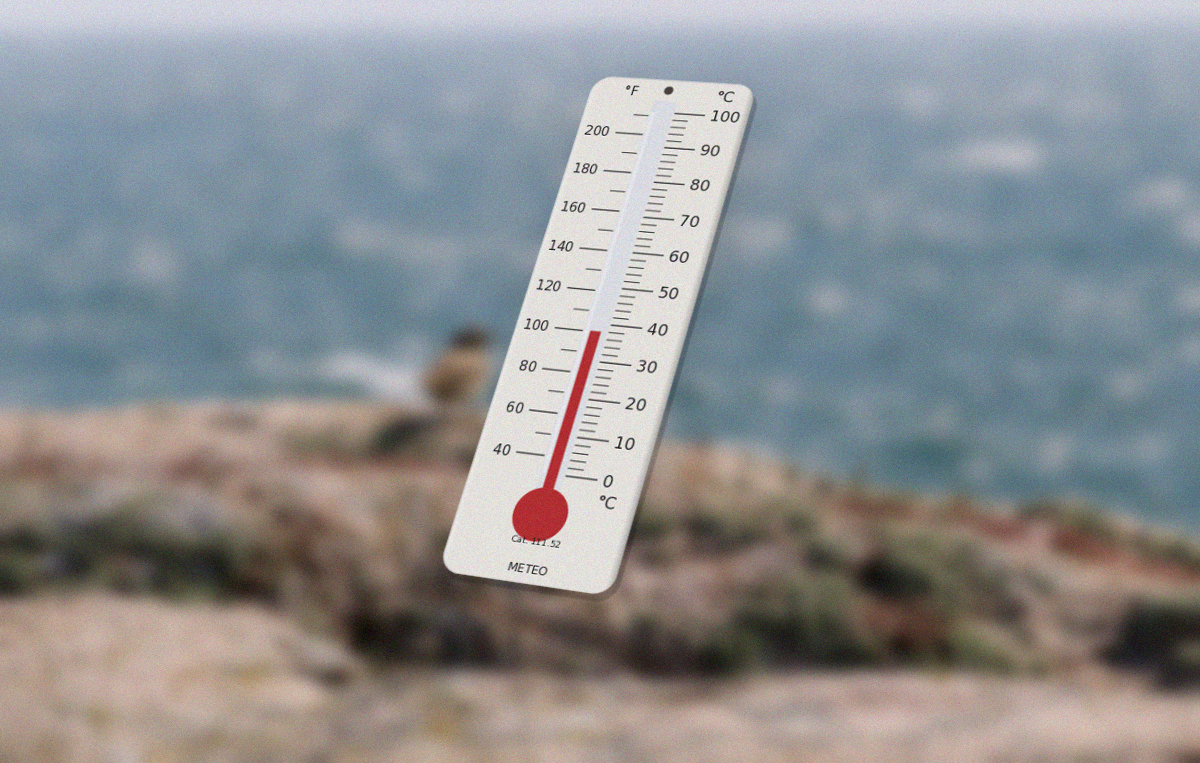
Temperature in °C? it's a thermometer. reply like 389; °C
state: 38; °C
